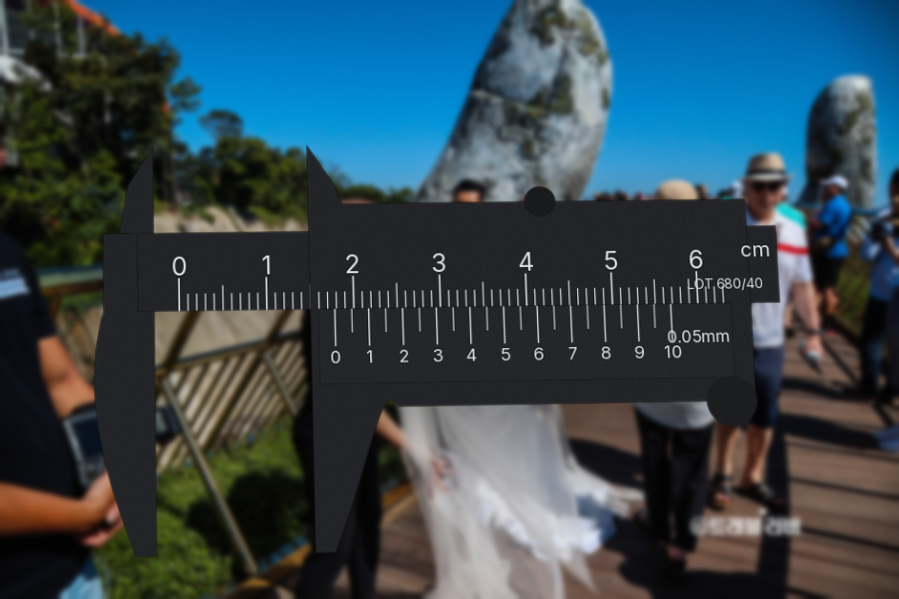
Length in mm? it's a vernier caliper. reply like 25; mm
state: 17.8; mm
